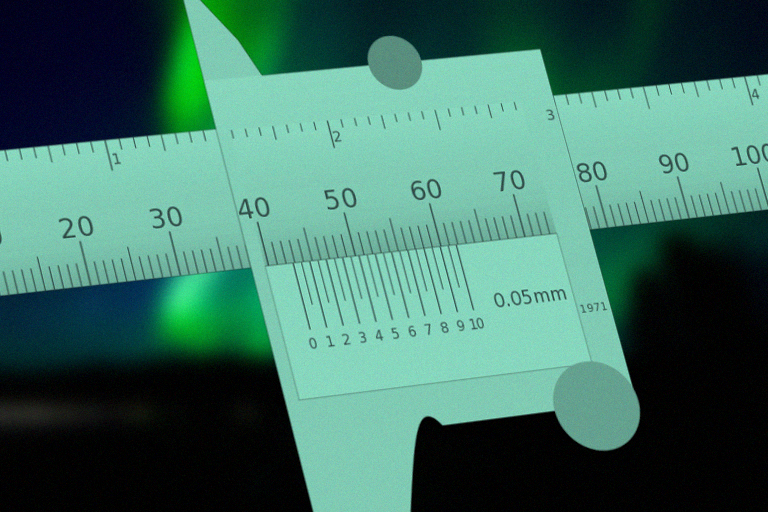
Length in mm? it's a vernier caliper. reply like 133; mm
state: 42.8; mm
